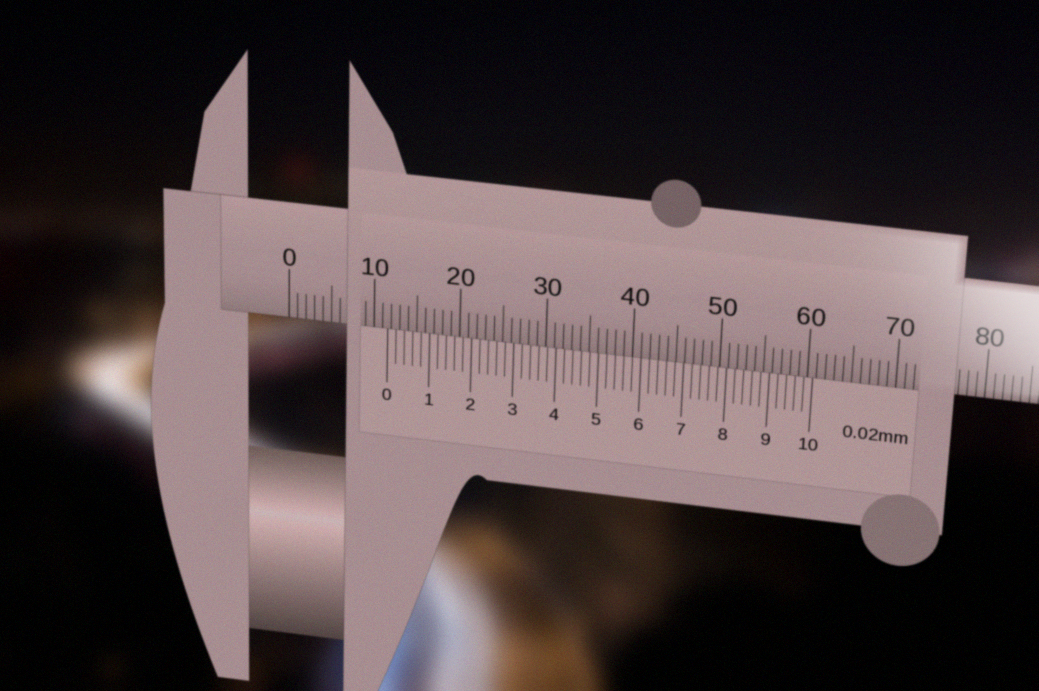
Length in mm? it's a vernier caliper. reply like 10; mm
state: 11.6; mm
